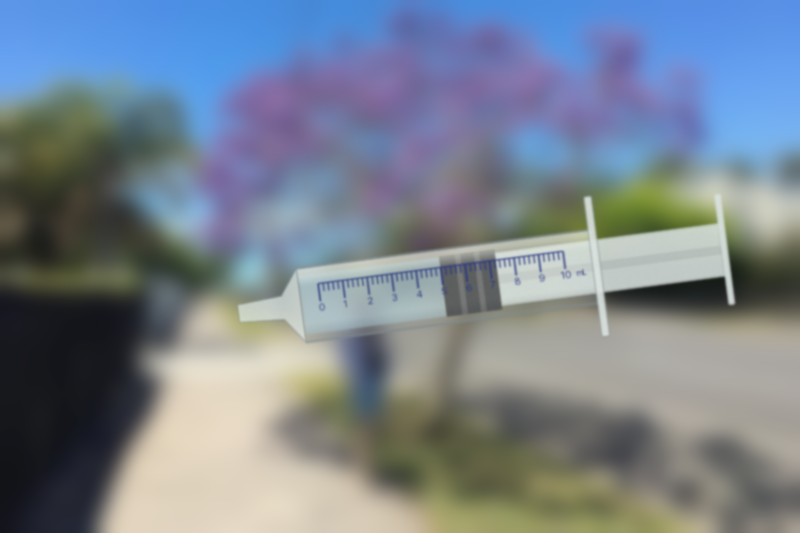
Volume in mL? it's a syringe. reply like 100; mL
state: 5; mL
